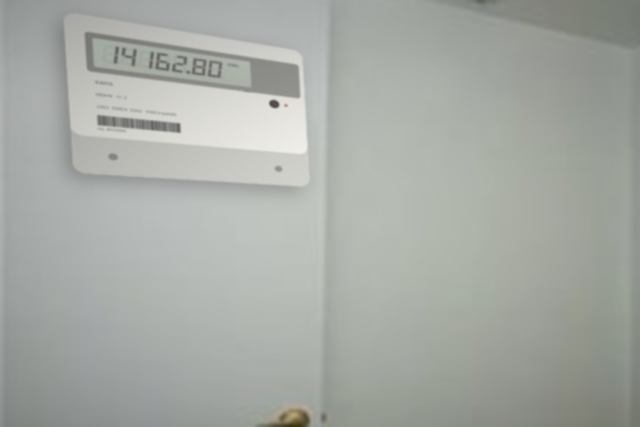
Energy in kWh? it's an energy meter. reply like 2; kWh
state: 14162.80; kWh
